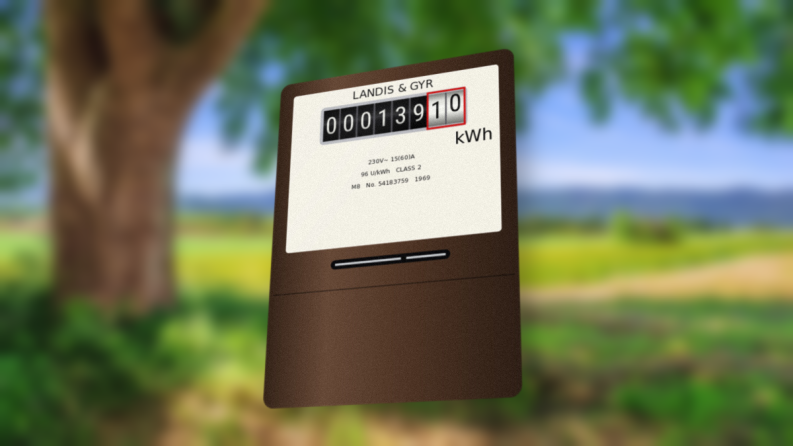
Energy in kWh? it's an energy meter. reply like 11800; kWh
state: 139.10; kWh
